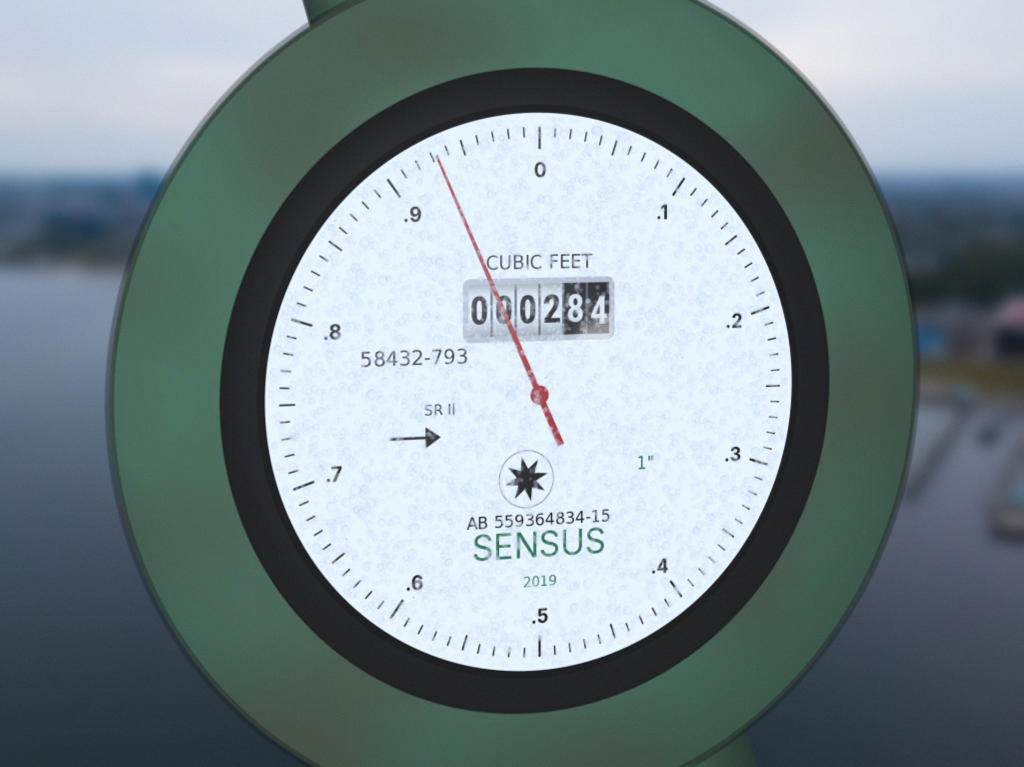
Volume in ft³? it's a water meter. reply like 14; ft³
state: 283.93; ft³
